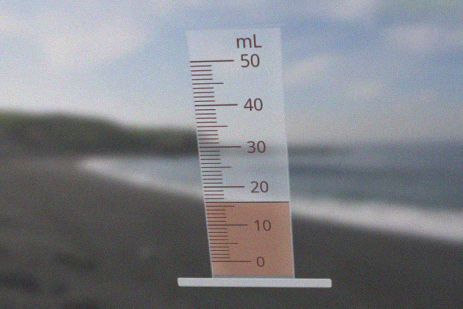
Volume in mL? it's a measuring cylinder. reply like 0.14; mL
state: 16; mL
